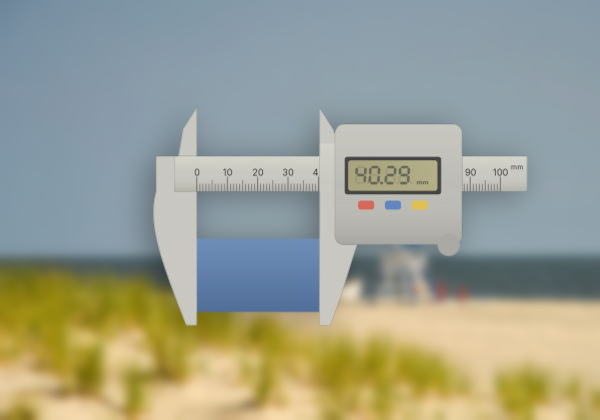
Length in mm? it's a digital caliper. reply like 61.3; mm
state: 40.29; mm
